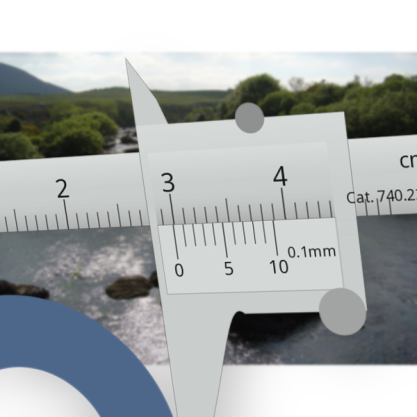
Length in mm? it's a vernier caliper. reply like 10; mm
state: 29.9; mm
